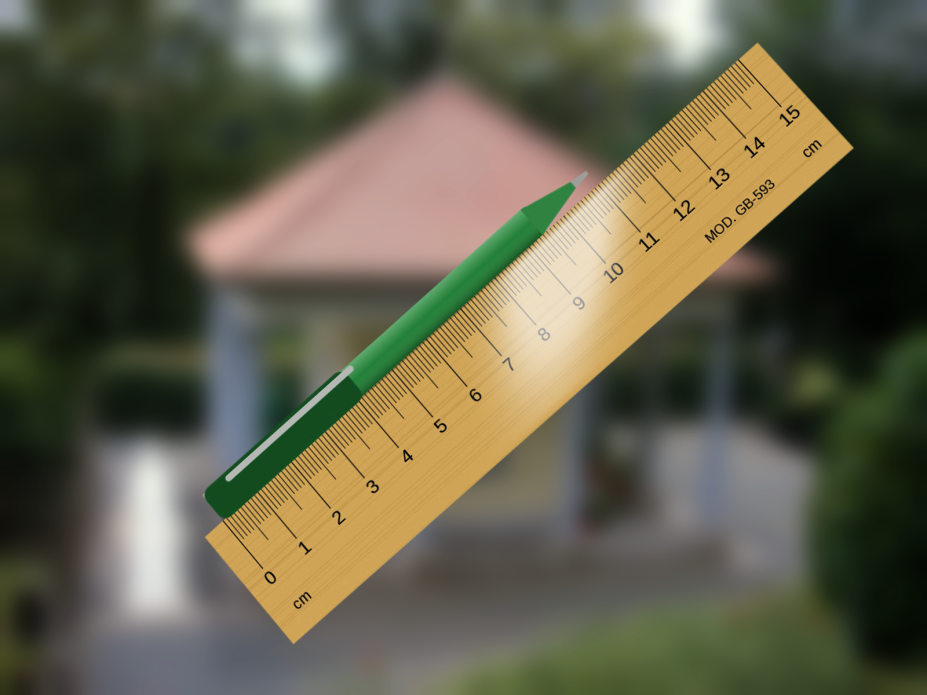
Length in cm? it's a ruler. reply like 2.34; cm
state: 11; cm
